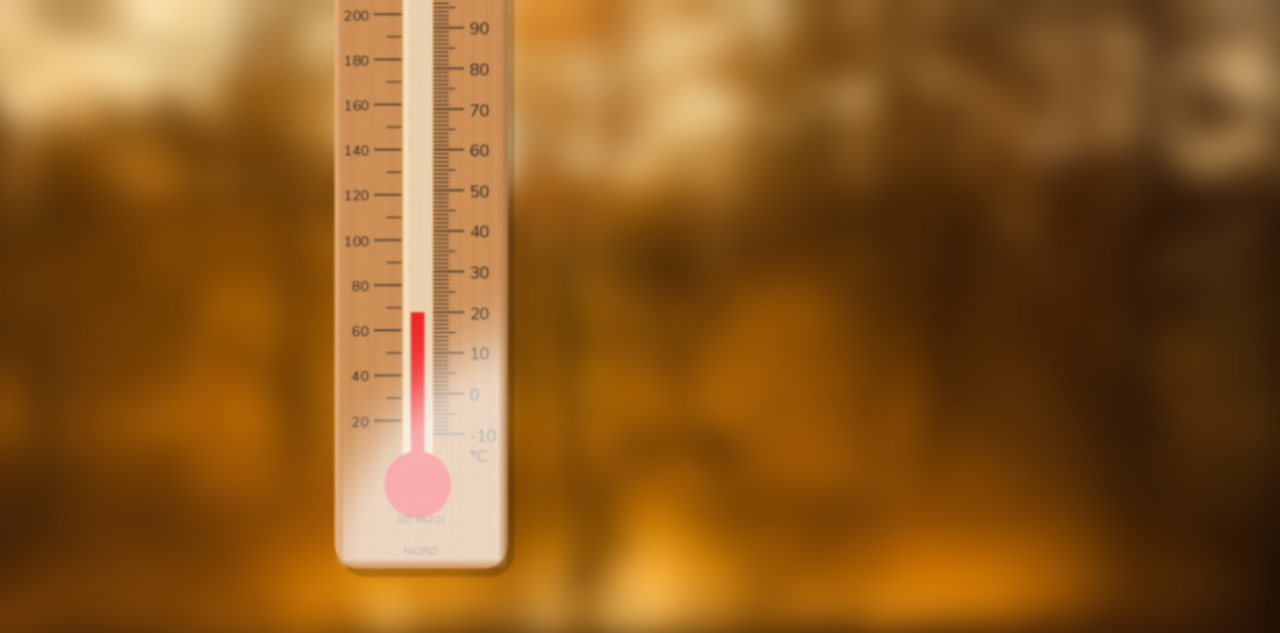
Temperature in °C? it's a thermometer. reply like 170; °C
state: 20; °C
